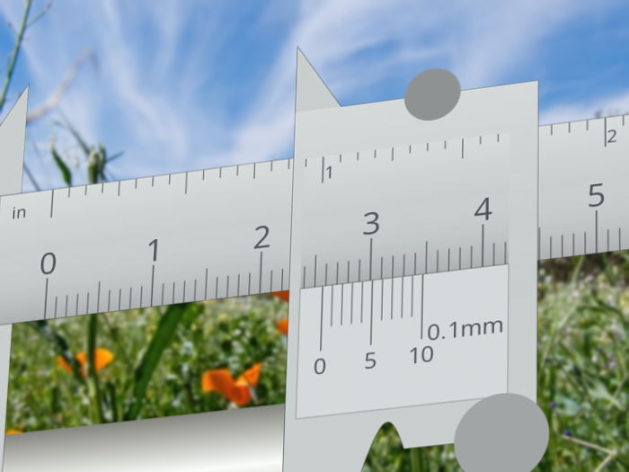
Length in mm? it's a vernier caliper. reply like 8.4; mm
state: 25.7; mm
